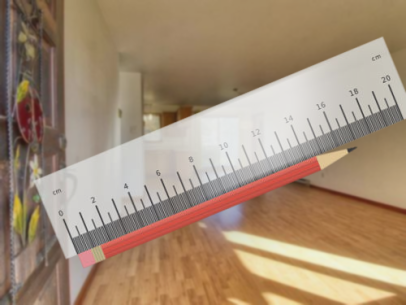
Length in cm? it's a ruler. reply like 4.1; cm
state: 17; cm
